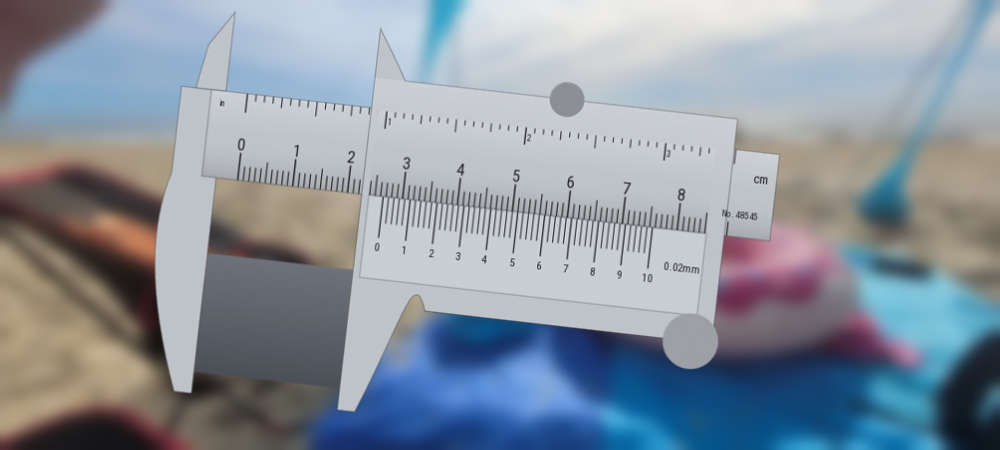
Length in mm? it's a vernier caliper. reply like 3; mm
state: 26.5; mm
